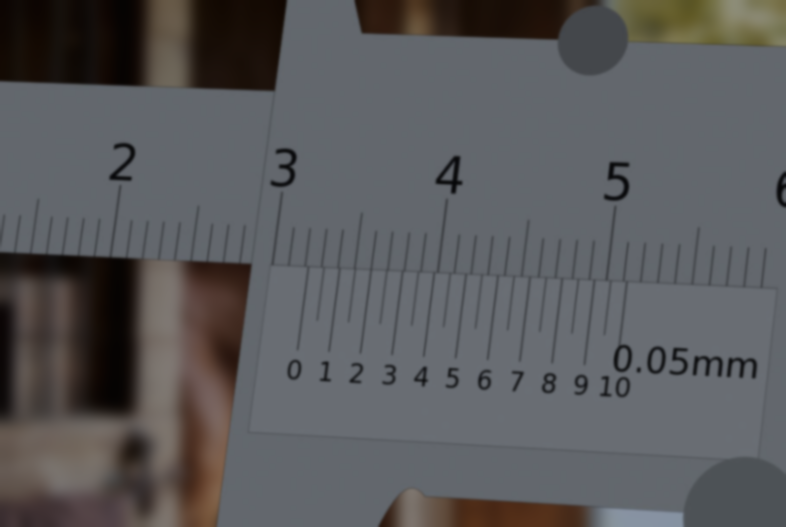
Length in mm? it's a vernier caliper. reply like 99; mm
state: 32.2; mm
